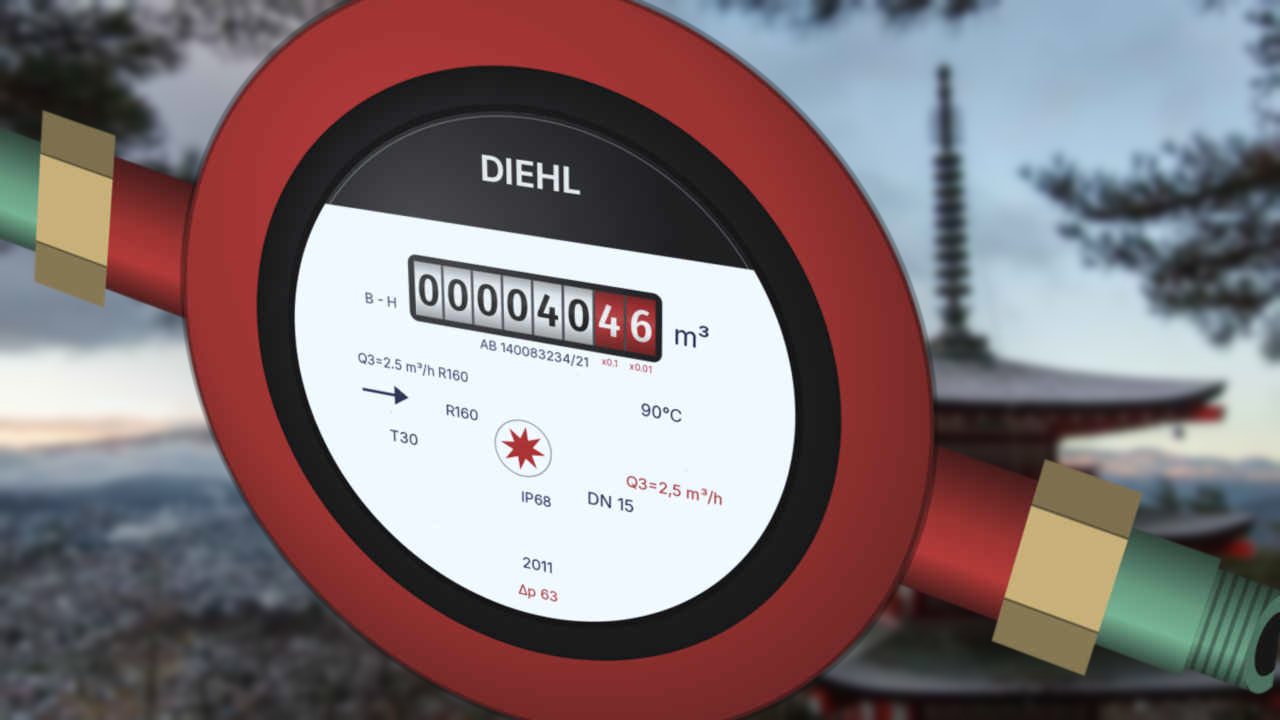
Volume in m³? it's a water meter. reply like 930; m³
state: 40.46; m³
